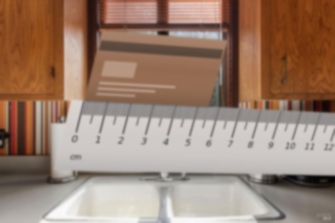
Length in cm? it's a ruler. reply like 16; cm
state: 5.5; cm
